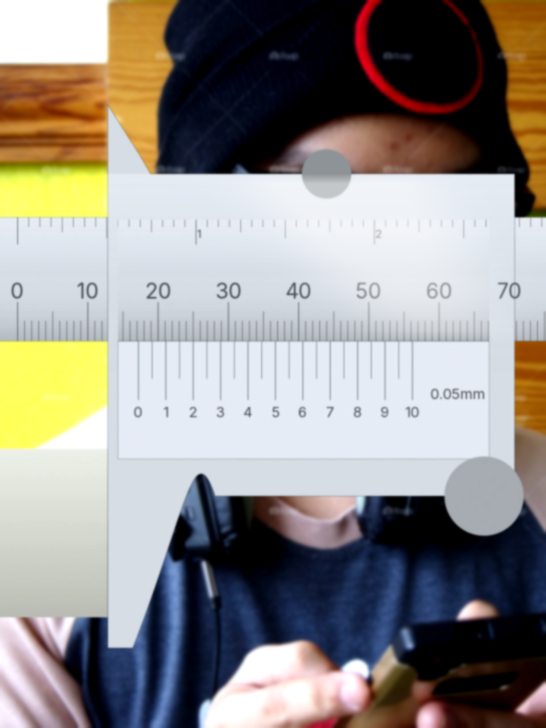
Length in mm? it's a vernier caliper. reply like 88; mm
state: 17.2; mm
